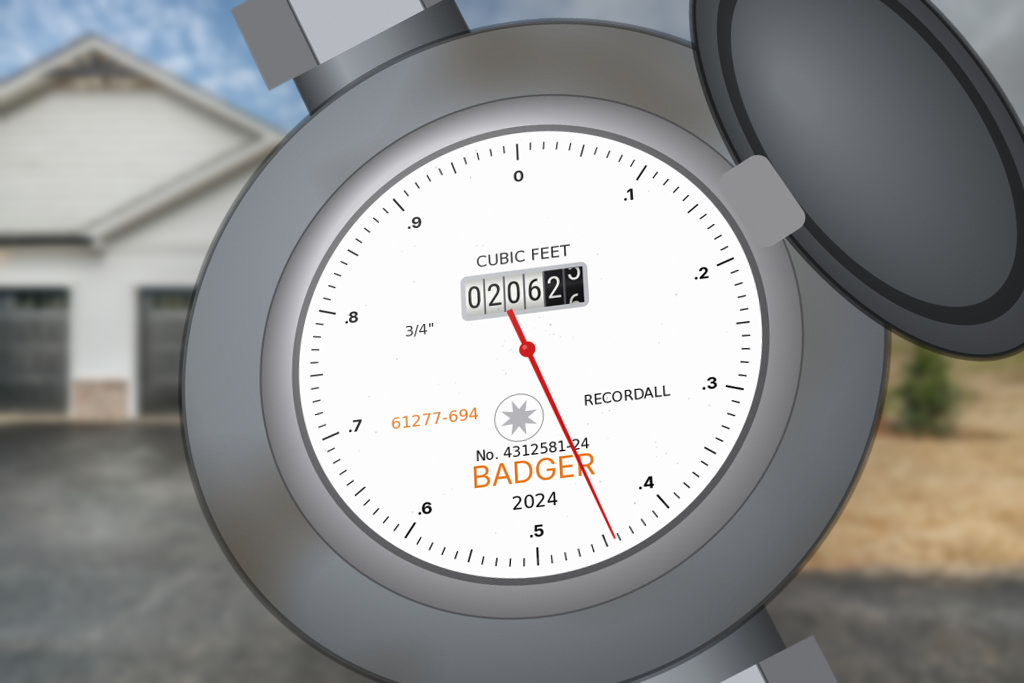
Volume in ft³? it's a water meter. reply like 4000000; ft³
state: 20625.44; ft³
